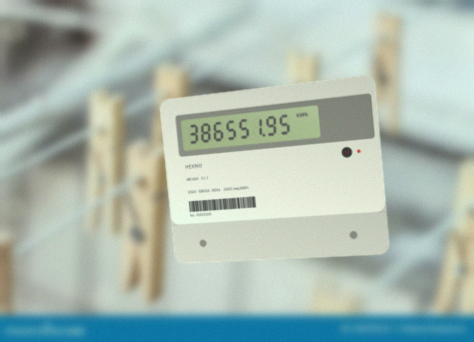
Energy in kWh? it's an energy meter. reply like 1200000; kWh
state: 386551.95; kWh
